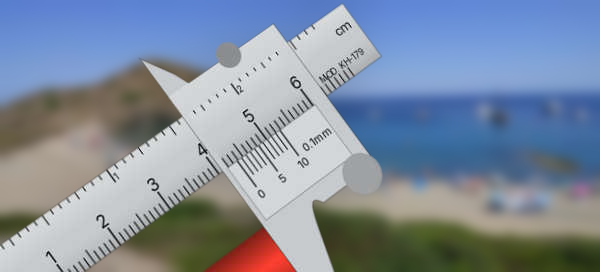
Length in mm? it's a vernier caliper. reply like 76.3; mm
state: 43.8; mm
